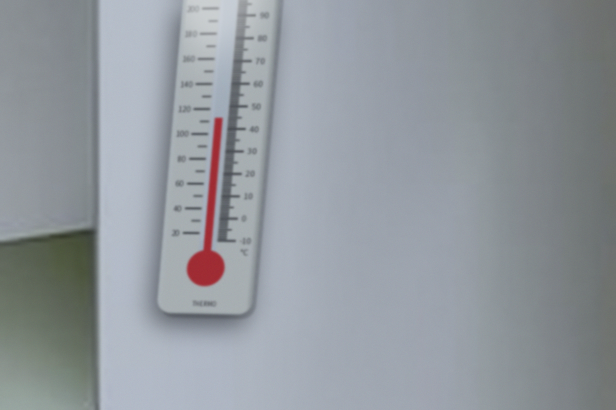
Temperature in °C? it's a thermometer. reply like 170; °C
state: 45; °C
